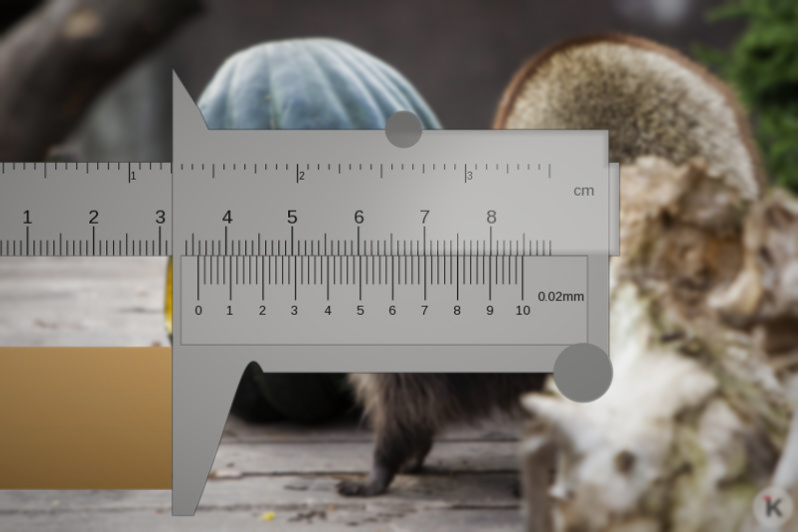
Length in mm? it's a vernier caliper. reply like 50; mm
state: 35.8; mm
